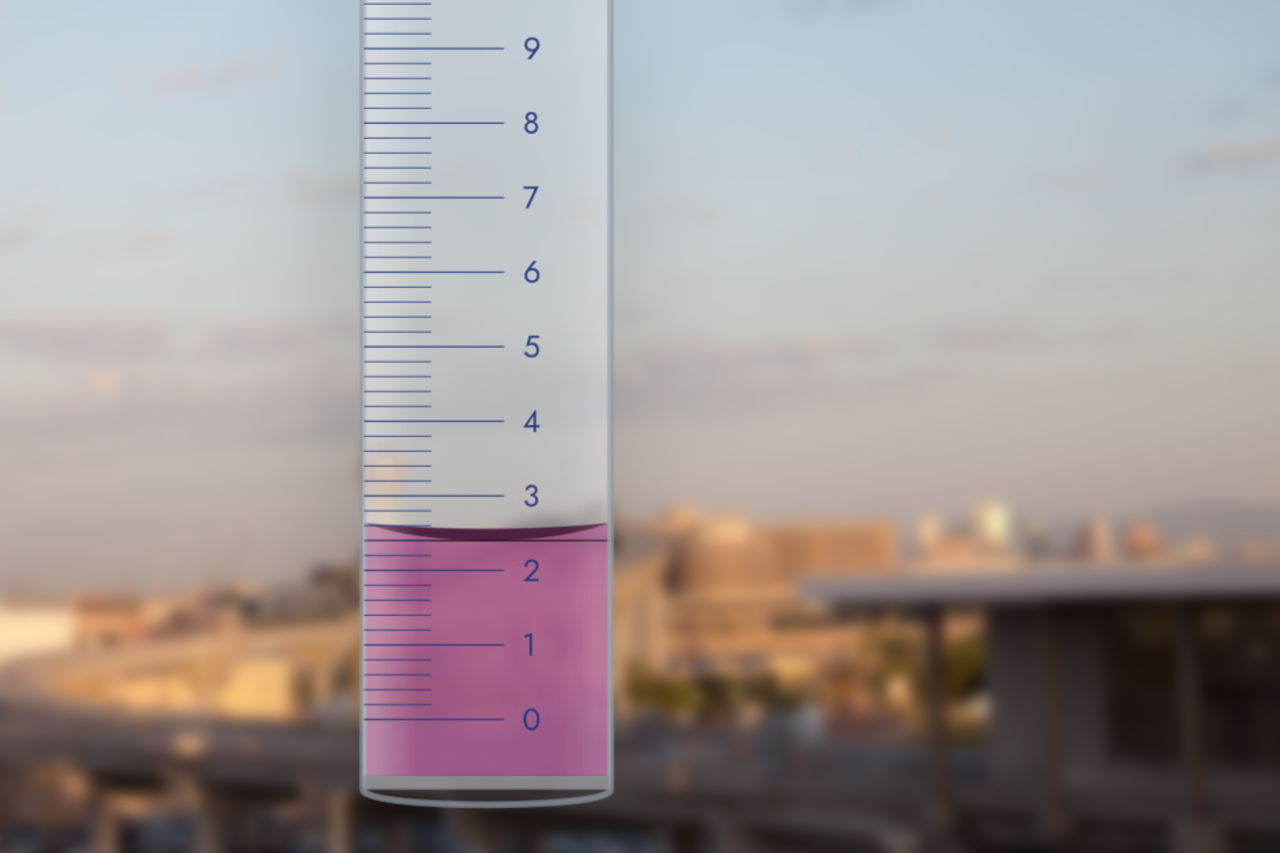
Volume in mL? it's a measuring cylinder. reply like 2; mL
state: 2.4; mL
